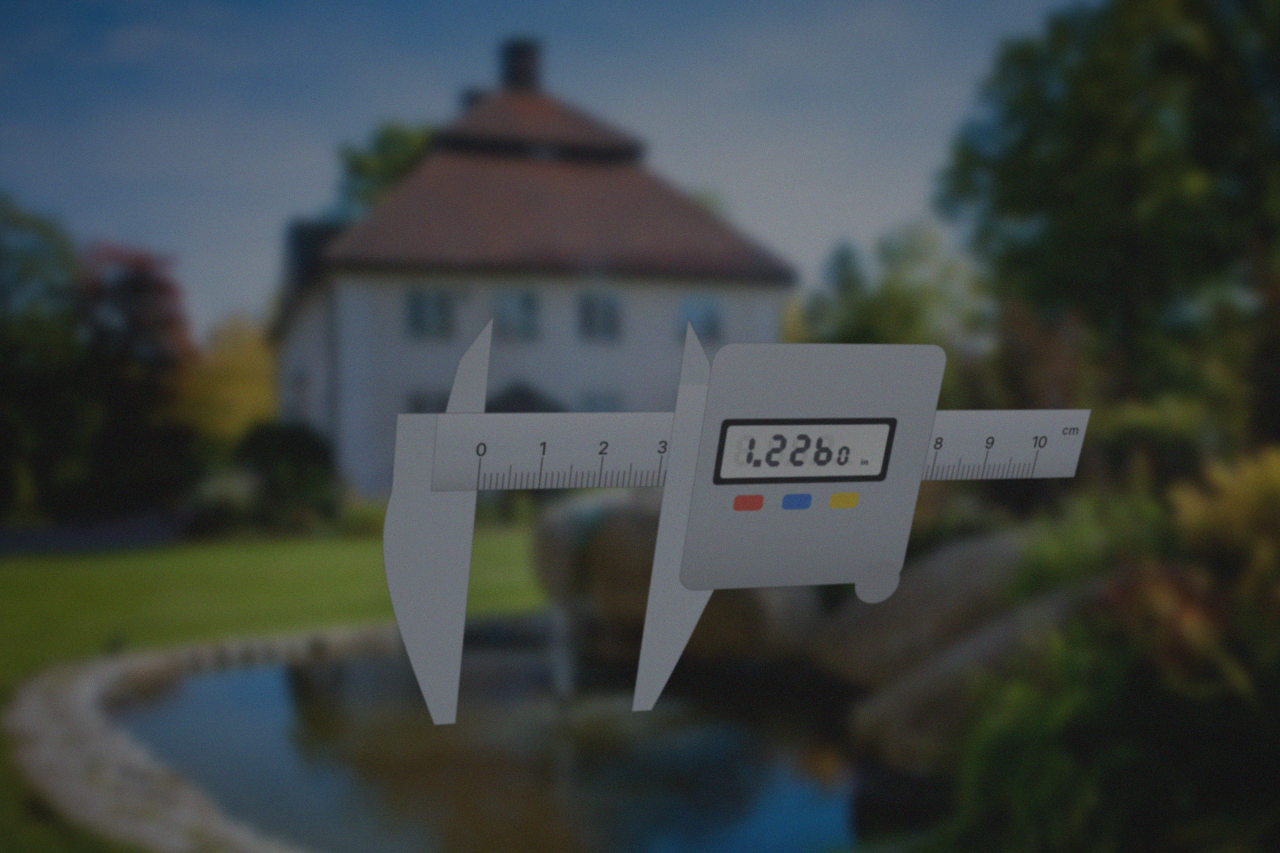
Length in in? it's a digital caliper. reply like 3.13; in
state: 1.2260; in
